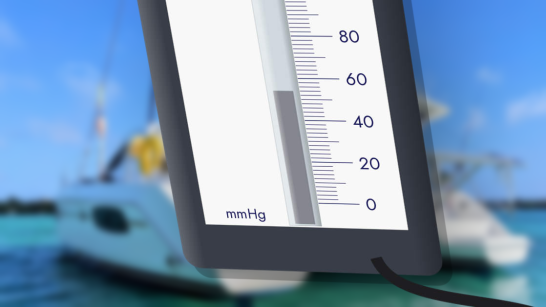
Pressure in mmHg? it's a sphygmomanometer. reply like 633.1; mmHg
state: 54; mmHg
